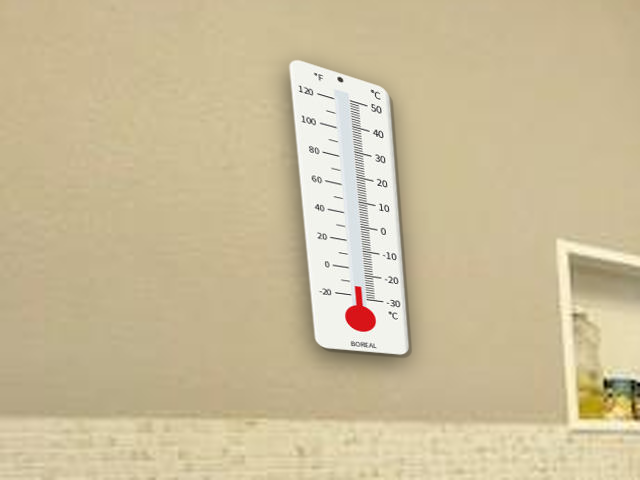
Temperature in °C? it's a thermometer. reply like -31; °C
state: -25; °C
